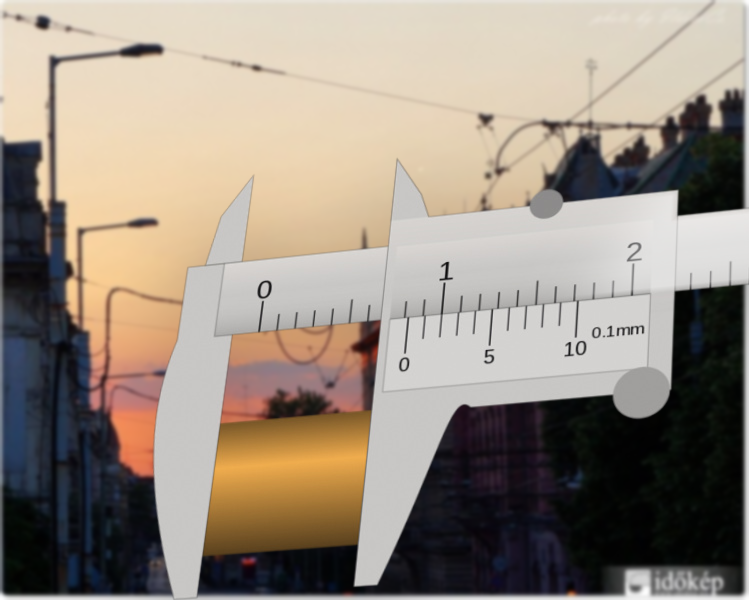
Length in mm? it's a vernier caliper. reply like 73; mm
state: 8.2; mm
